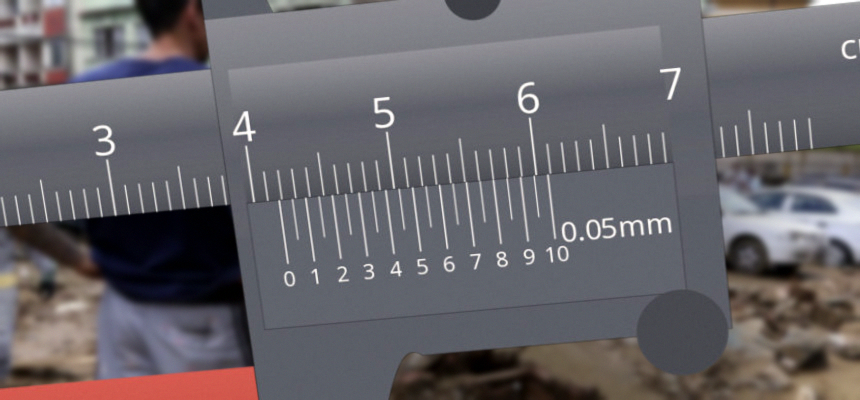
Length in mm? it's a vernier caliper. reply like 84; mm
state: 41.8; mm
